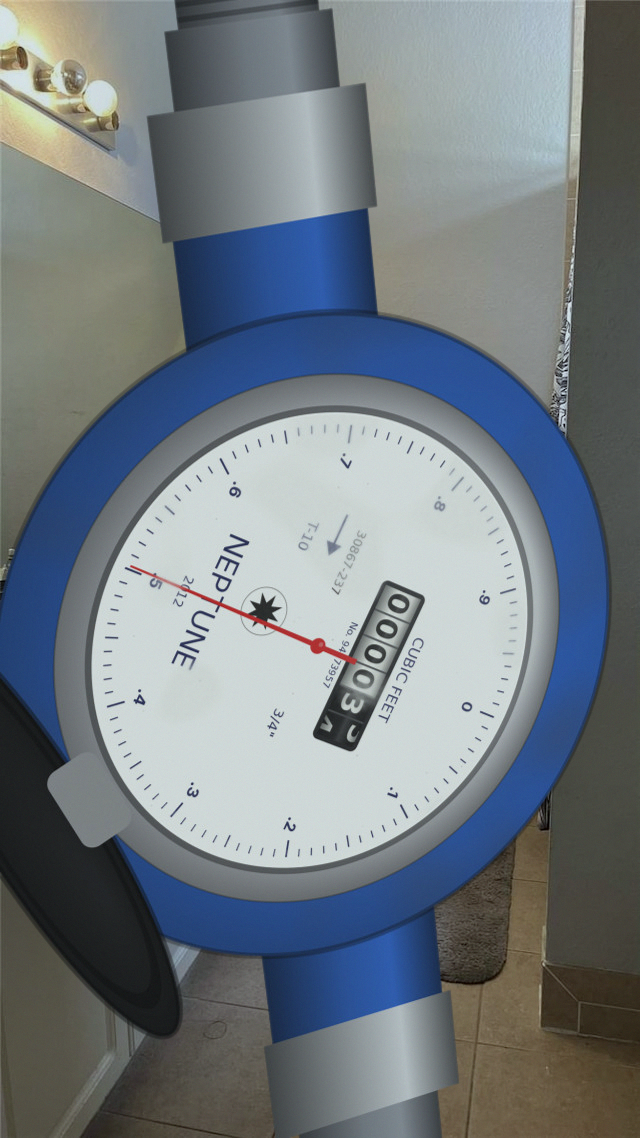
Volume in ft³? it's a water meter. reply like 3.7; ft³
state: 33.50; ft³
